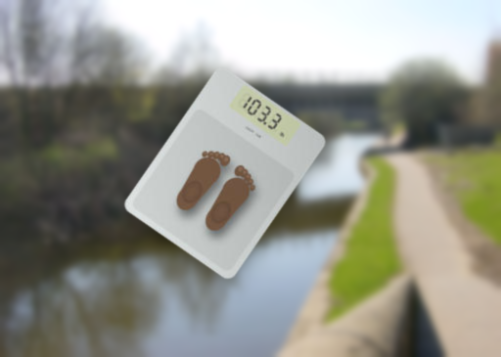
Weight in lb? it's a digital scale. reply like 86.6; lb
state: 103.3; lb
